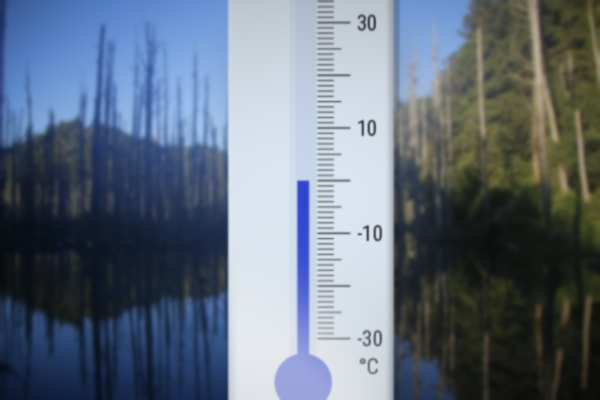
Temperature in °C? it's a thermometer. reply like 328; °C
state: 0; °C
